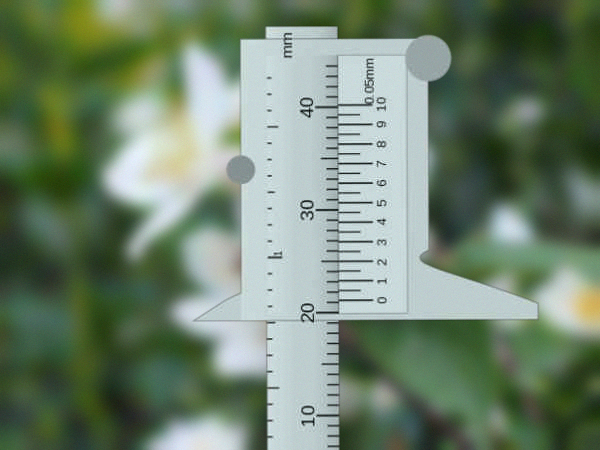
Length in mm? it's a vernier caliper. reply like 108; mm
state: 21.2; mm
